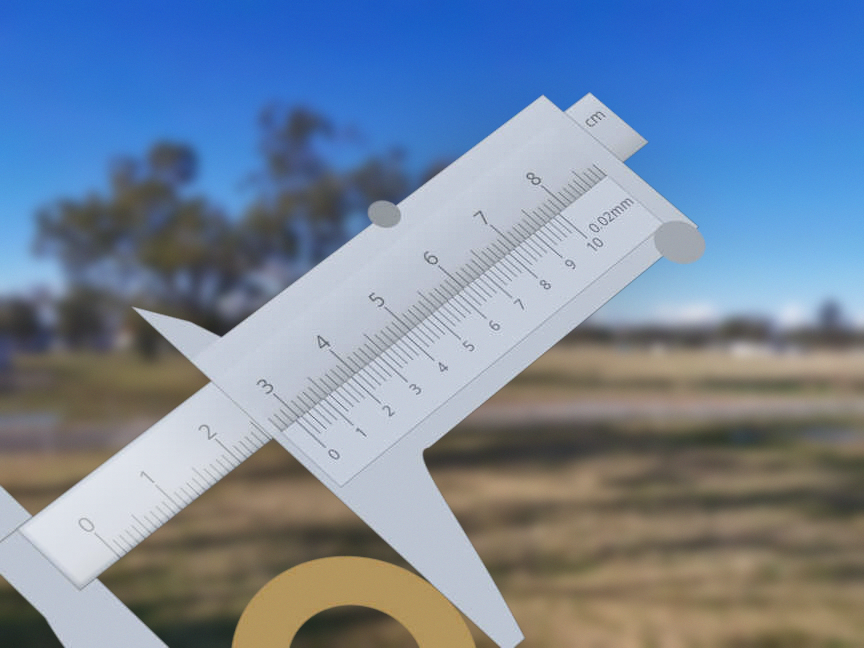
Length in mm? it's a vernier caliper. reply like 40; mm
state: 29.4; mm
